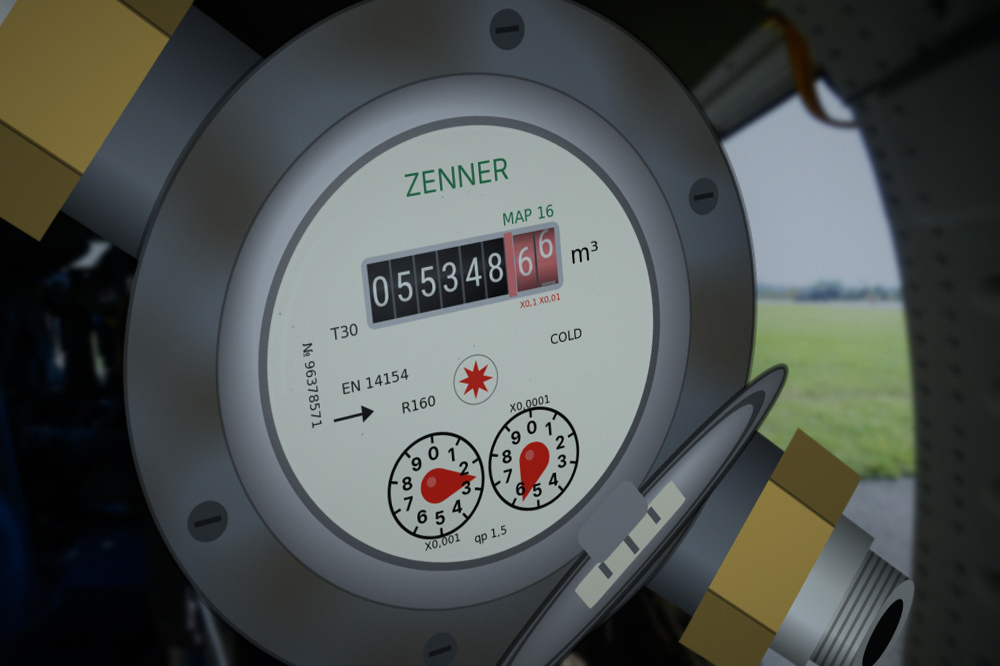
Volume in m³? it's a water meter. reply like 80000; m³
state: 55348.6625; m³
